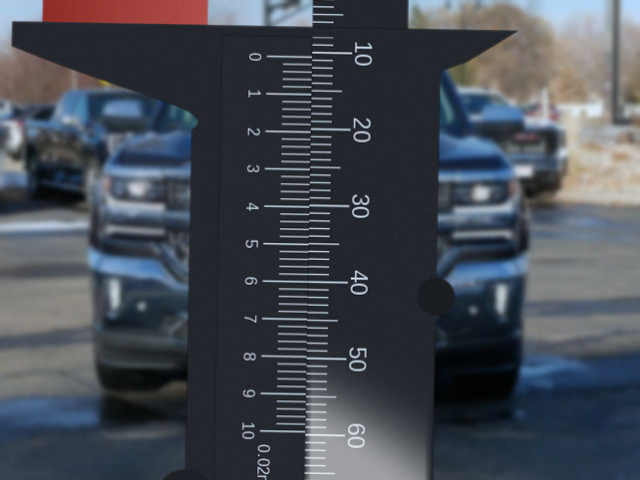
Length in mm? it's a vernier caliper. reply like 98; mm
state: 10.6; mm
